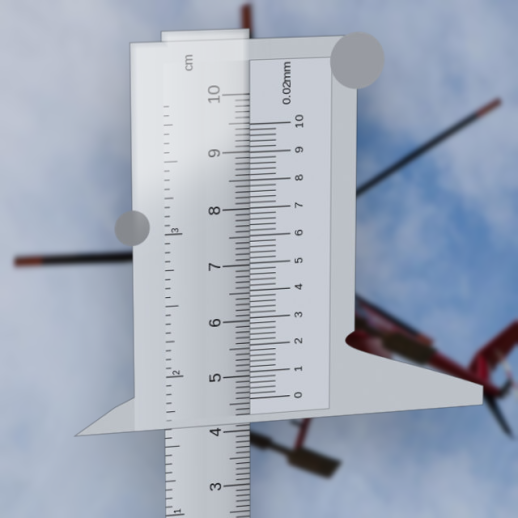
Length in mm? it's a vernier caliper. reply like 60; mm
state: 45.8; mm
